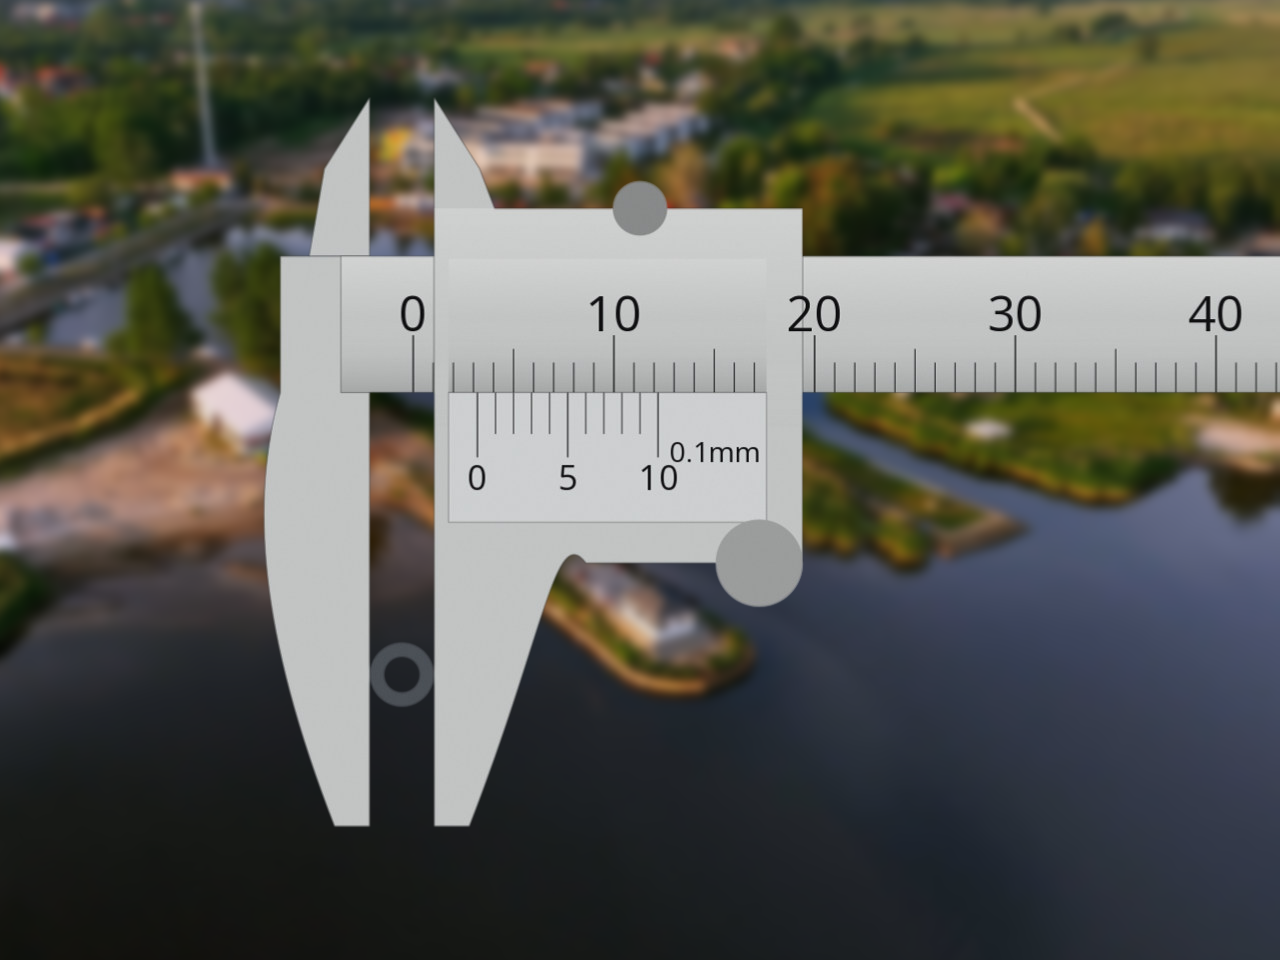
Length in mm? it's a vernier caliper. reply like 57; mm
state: 3.2; mm
